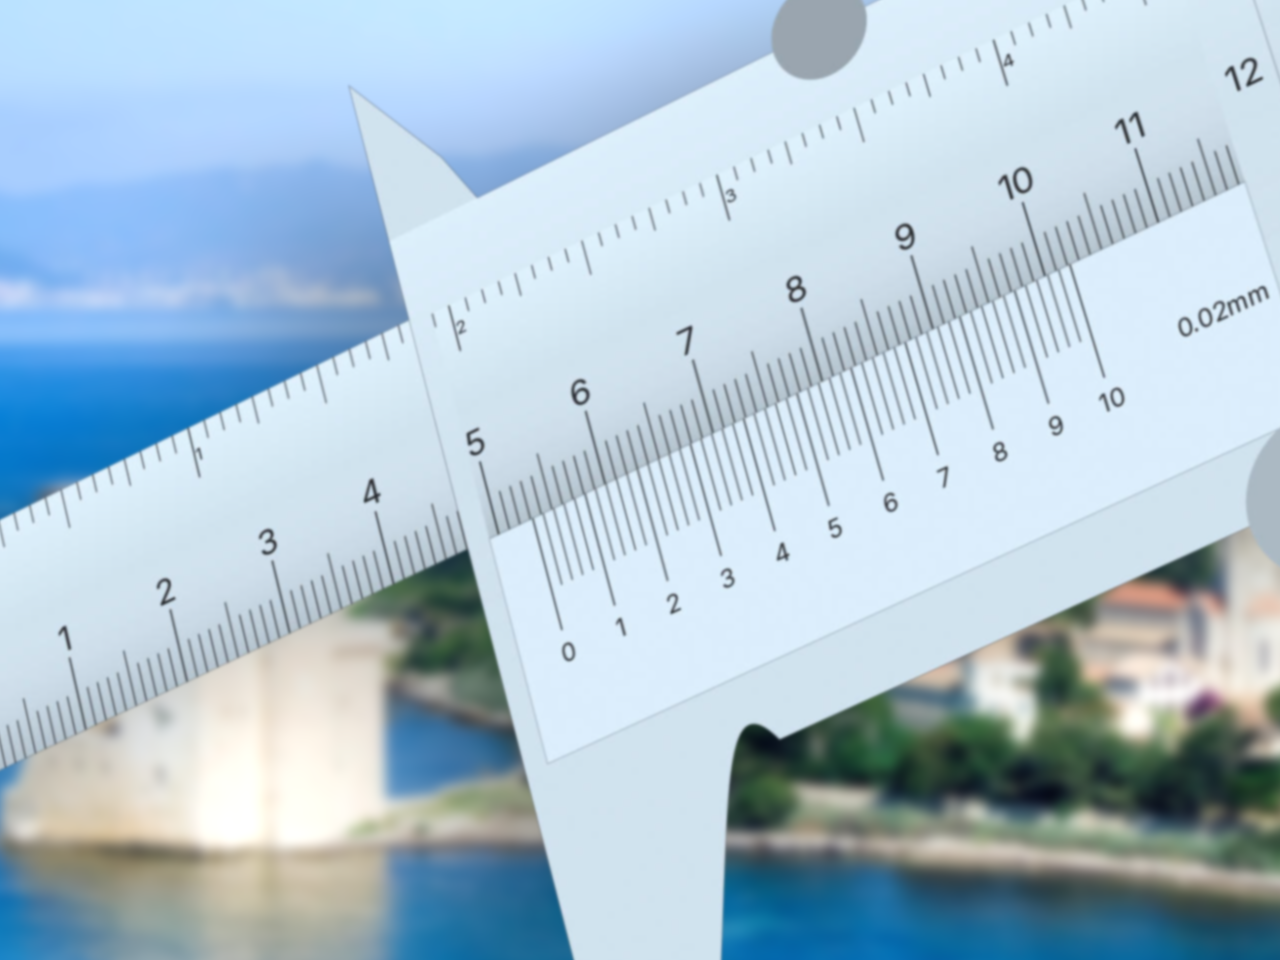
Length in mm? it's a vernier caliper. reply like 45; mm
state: 53.2; mm
